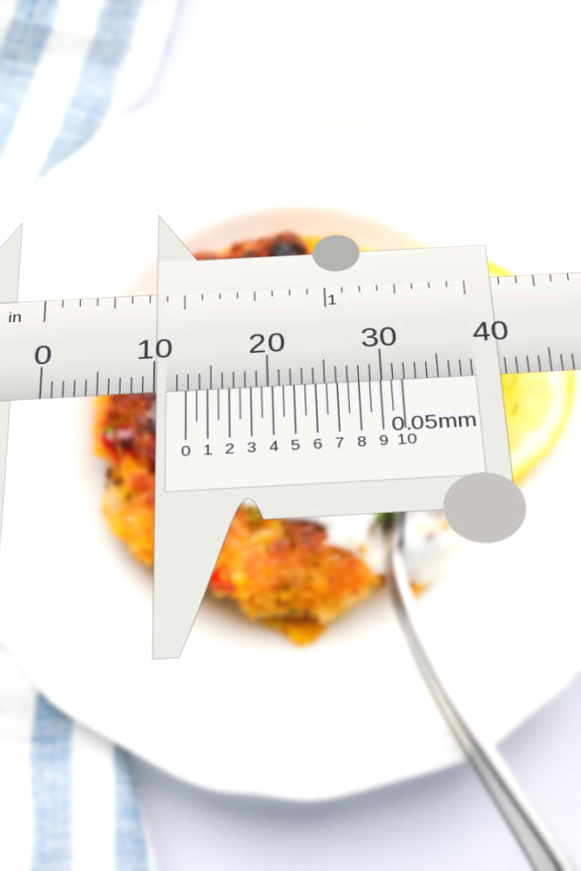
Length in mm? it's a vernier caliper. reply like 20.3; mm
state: 12.8; mm
